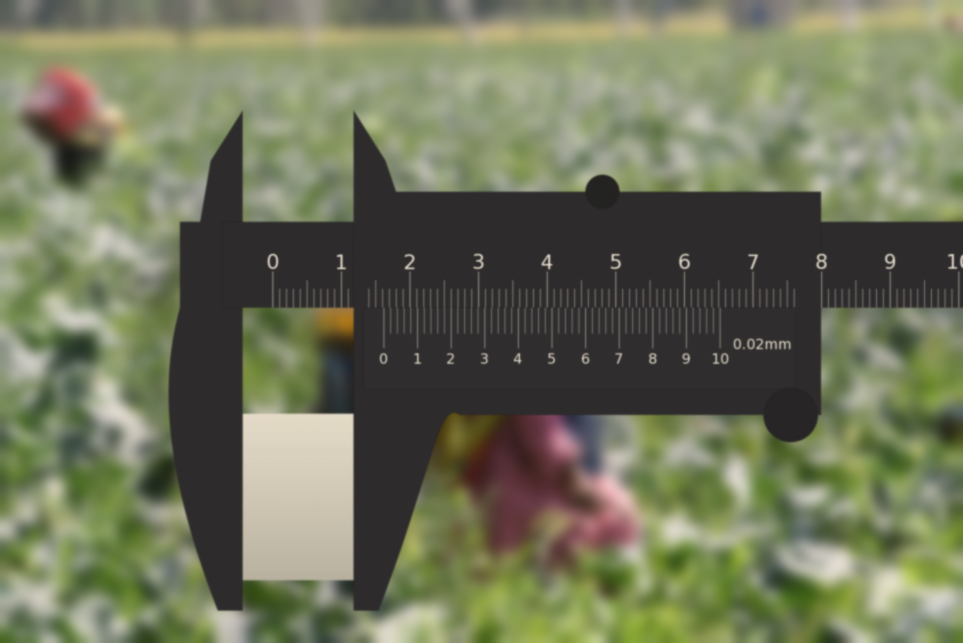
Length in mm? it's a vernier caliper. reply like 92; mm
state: 16.2; mm
